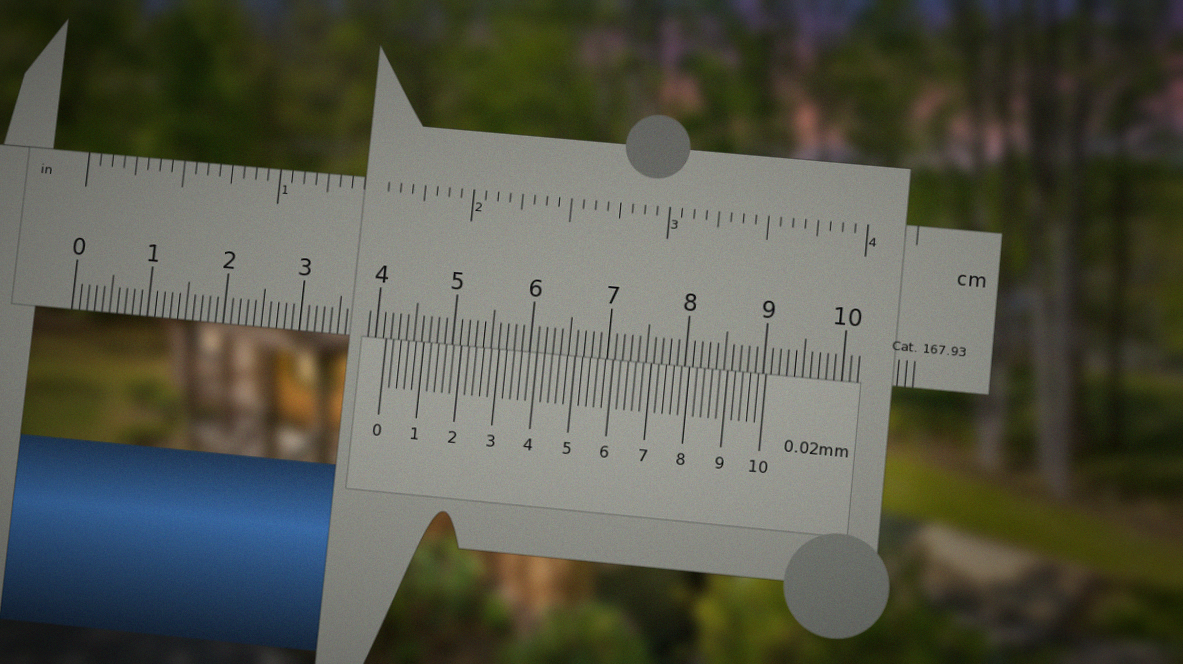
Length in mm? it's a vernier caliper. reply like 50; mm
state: 41.4; mm
